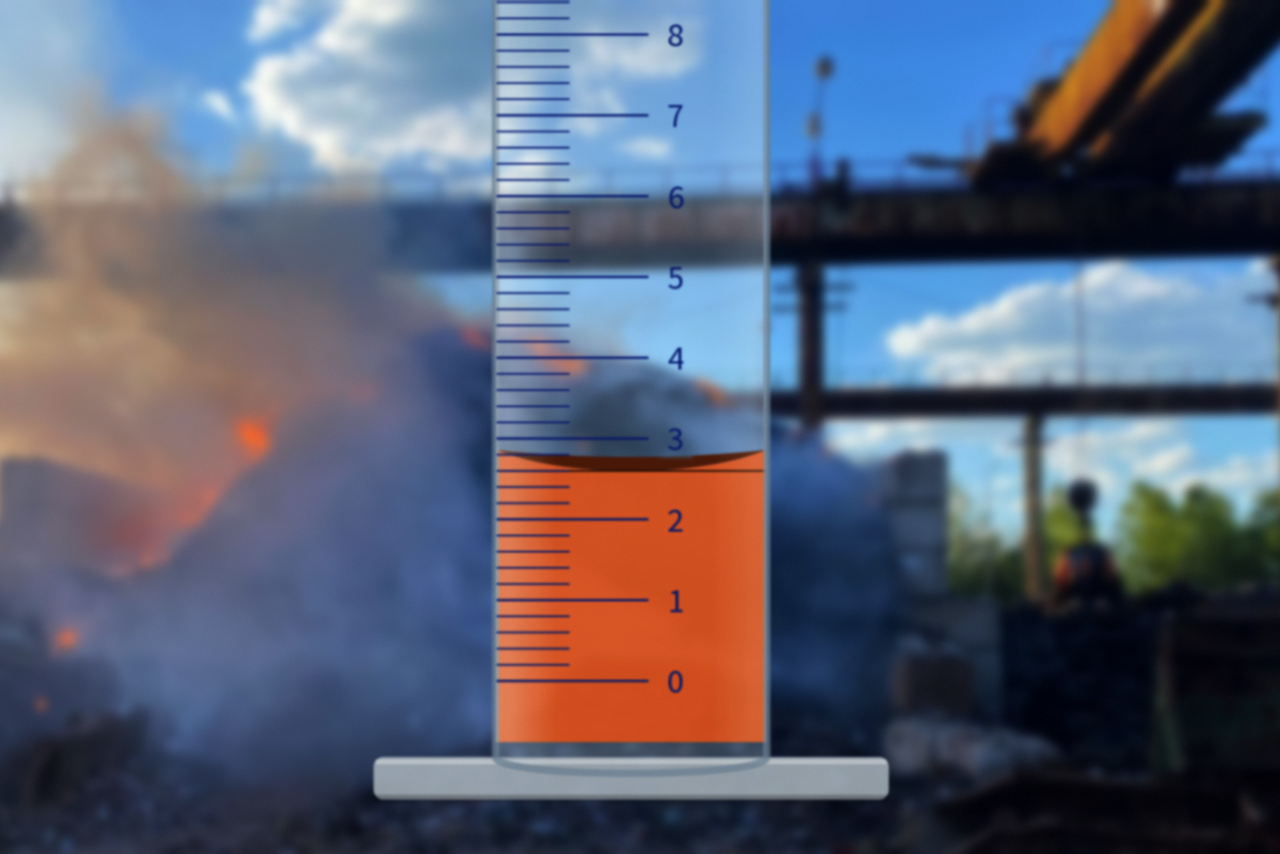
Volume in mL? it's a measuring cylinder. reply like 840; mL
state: 2.6; mL
